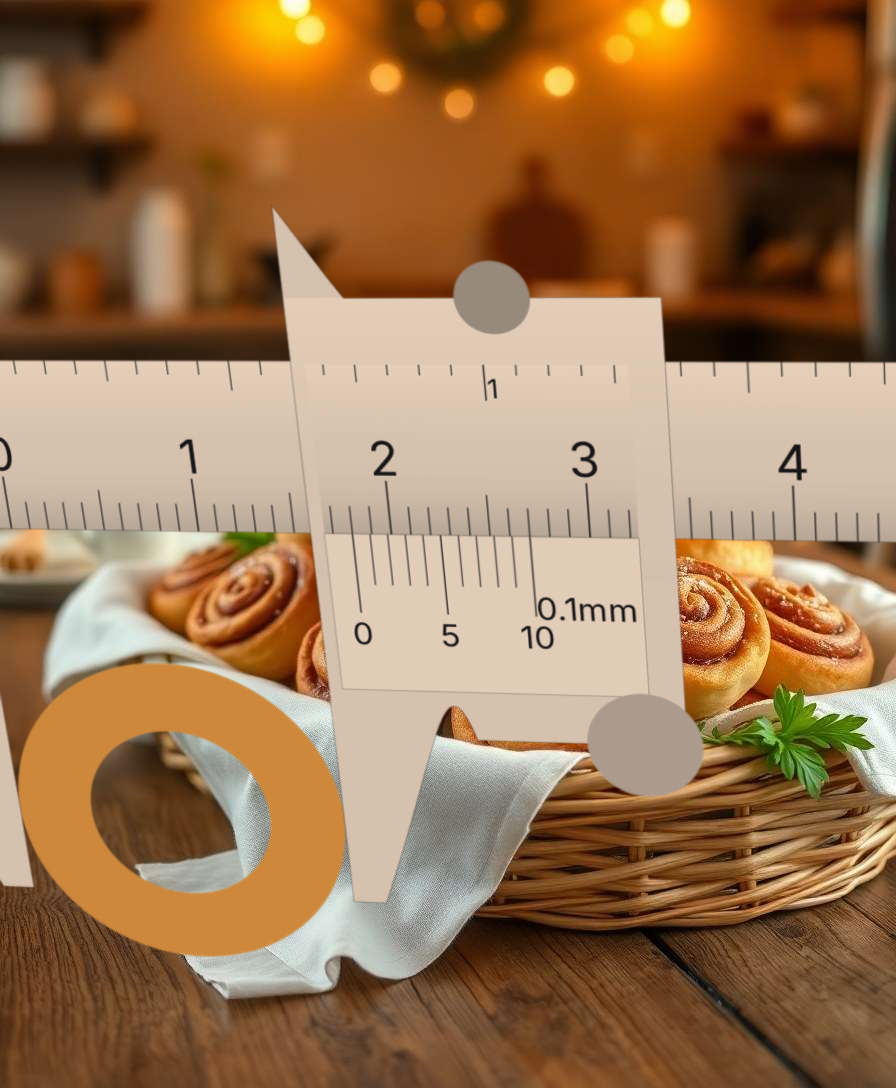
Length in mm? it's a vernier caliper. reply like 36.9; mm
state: 18.0; mm
